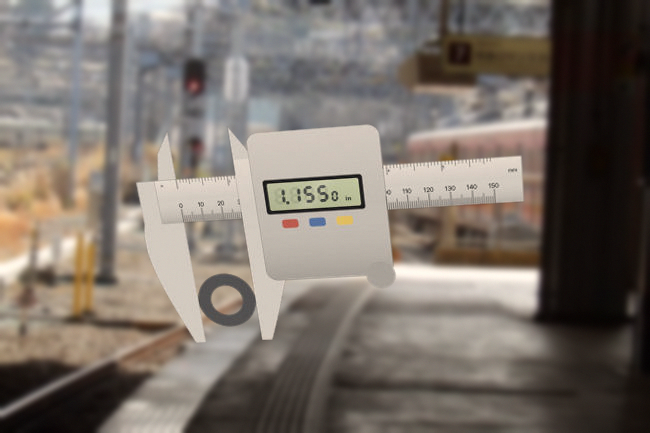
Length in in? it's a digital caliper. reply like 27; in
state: 1.1550; in
